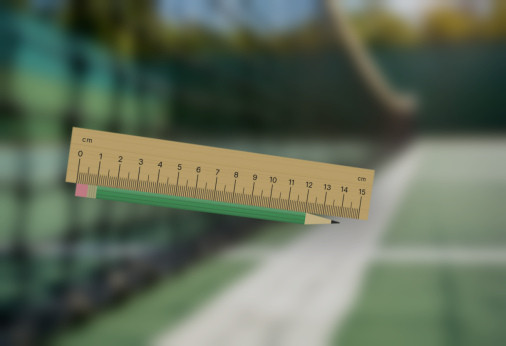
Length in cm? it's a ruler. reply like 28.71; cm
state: 14; cm
